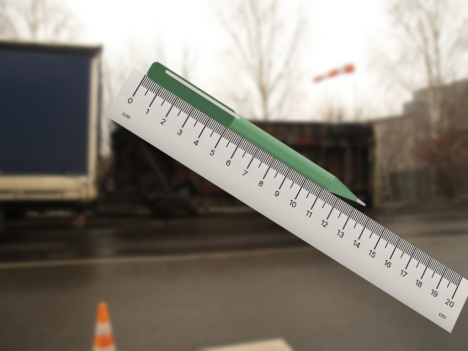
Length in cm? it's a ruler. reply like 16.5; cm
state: 13.5; cm
